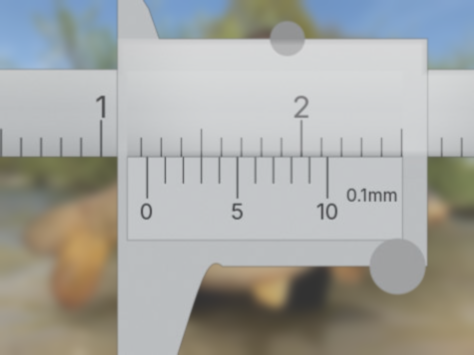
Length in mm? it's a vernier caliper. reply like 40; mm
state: 12.3; mm
